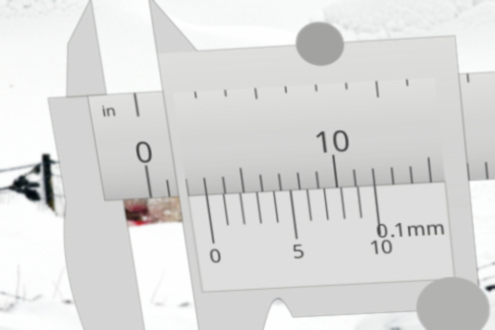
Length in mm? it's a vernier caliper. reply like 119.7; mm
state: 3.0; mm
